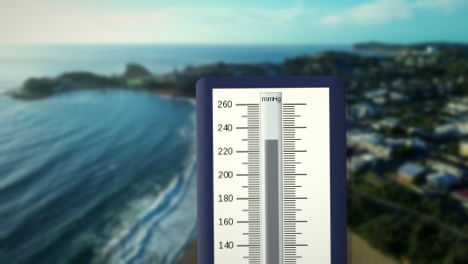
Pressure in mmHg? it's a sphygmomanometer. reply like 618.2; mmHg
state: 230; mmHg
